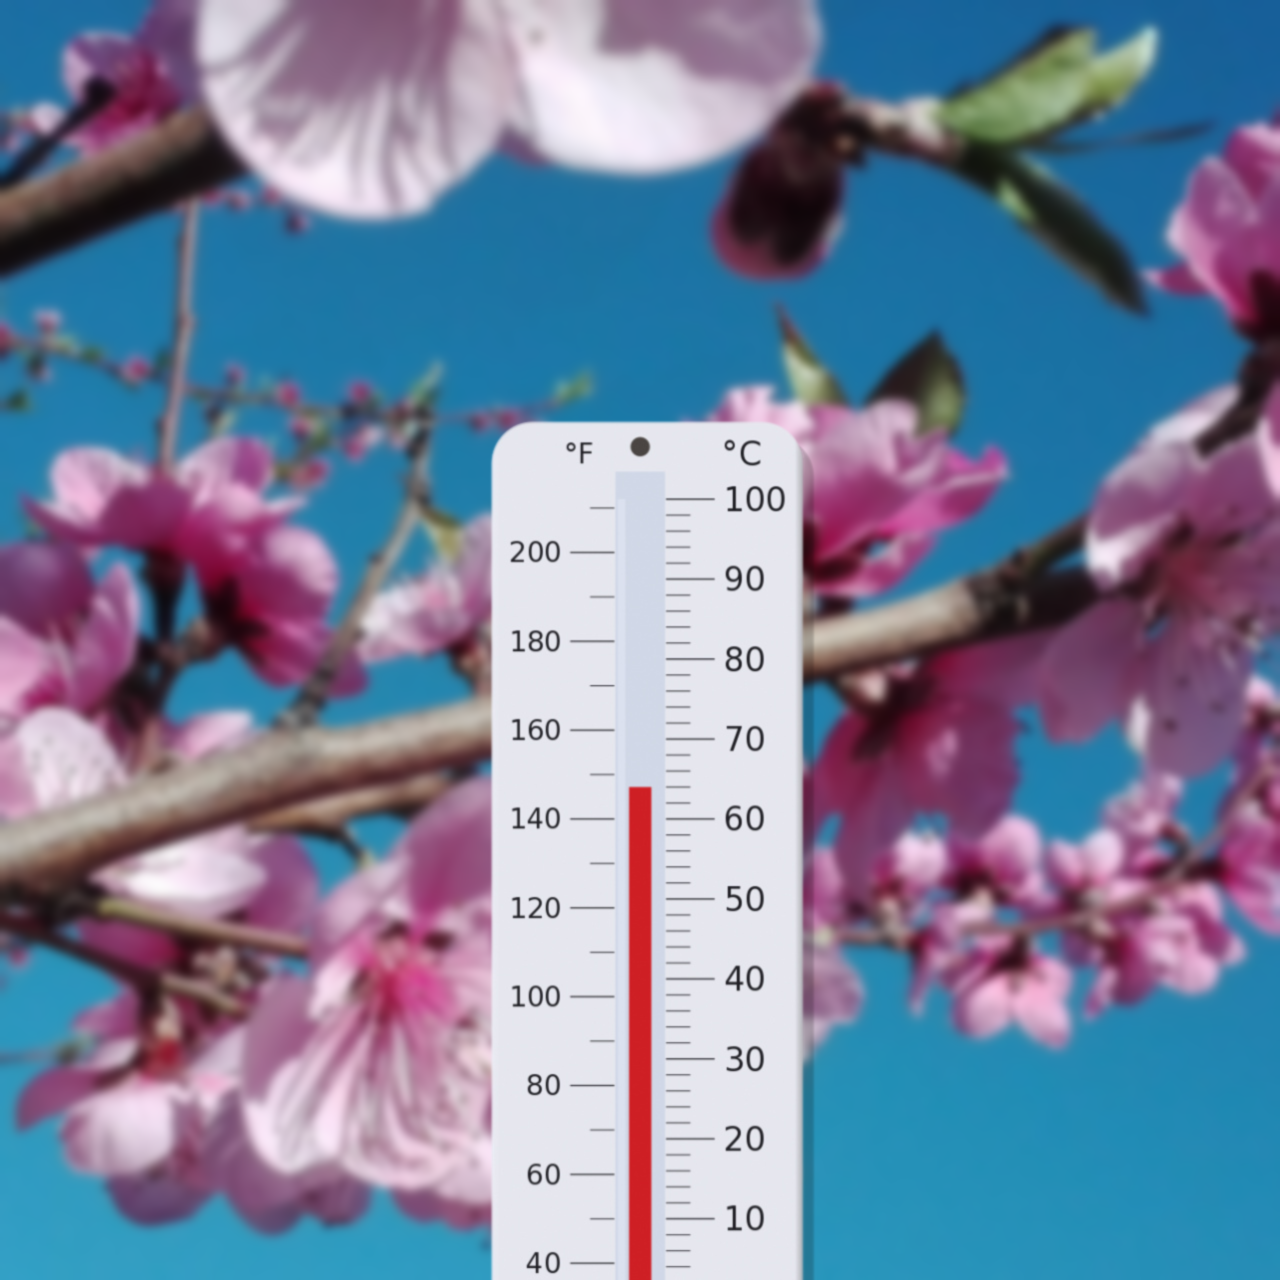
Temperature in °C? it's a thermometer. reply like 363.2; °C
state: 64; °C
